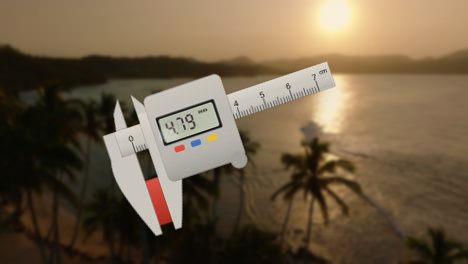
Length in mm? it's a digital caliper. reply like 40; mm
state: 4.79; mm
